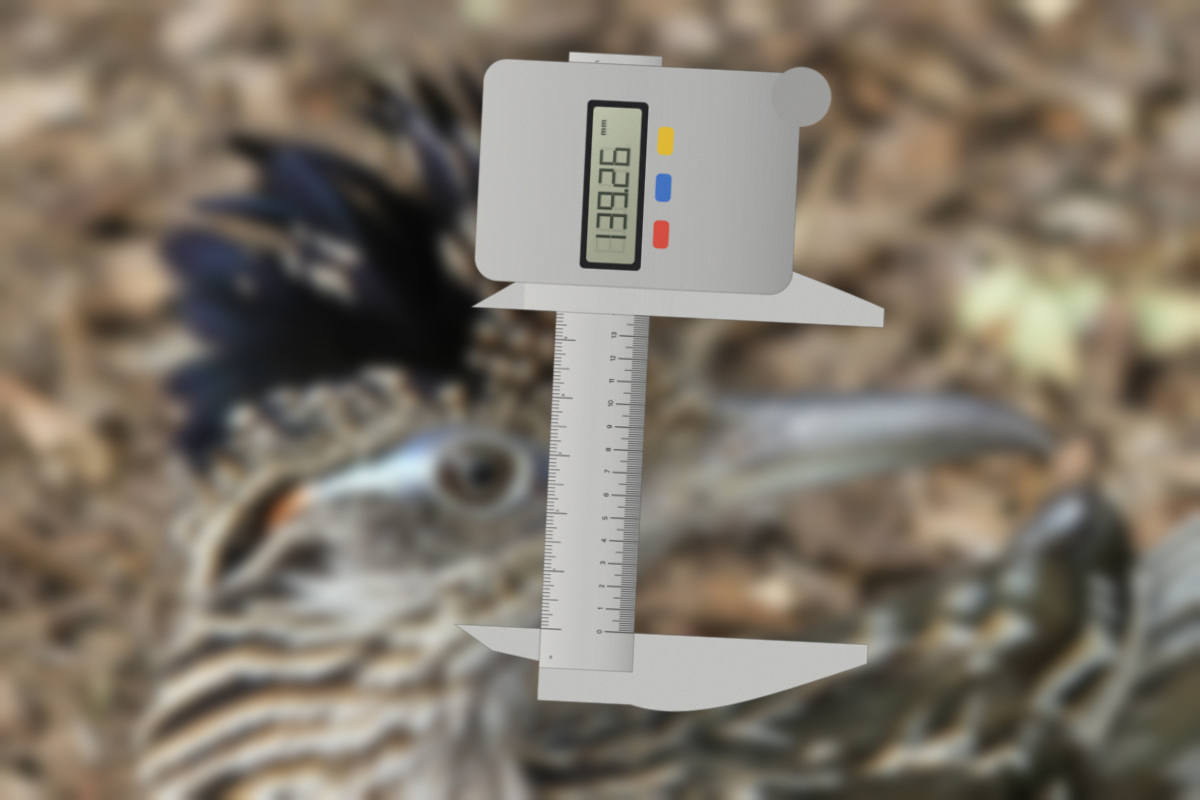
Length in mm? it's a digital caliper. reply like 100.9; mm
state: 139.26; mm
